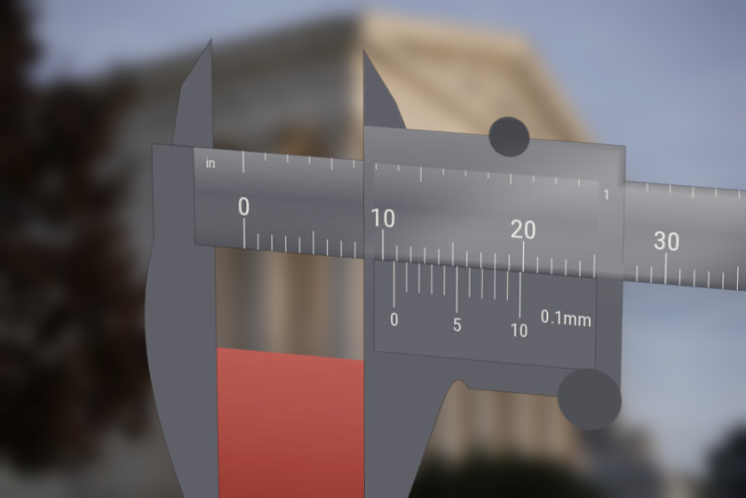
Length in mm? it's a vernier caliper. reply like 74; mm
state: 10.8; mm
